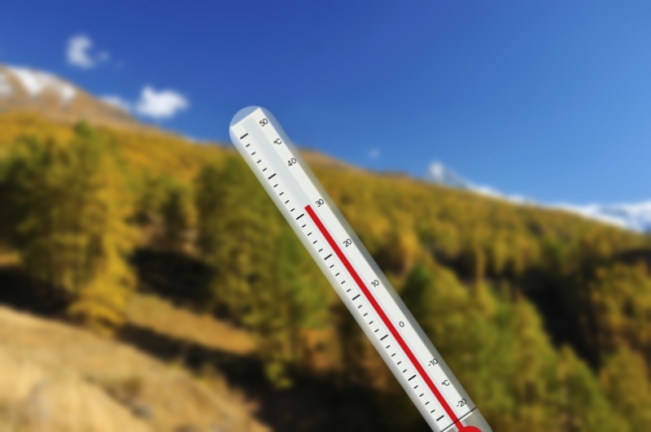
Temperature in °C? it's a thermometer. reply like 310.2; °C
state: 31; °C
